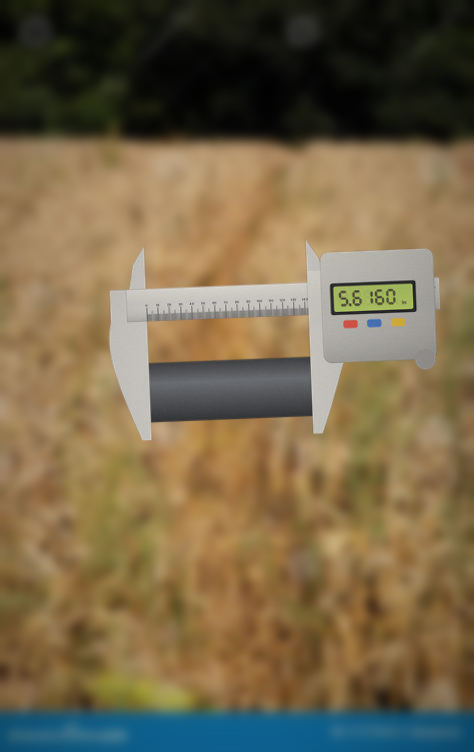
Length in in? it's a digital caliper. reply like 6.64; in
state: 5.6160; in
